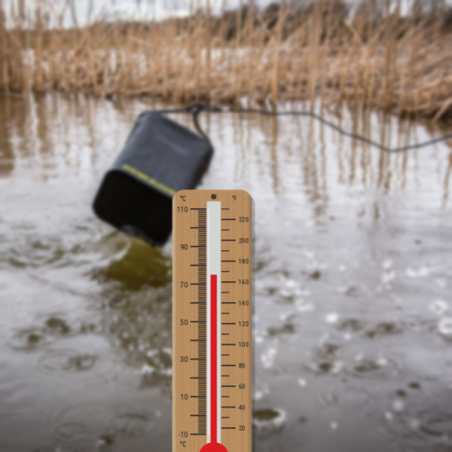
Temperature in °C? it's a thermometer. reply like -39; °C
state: 75; °C
